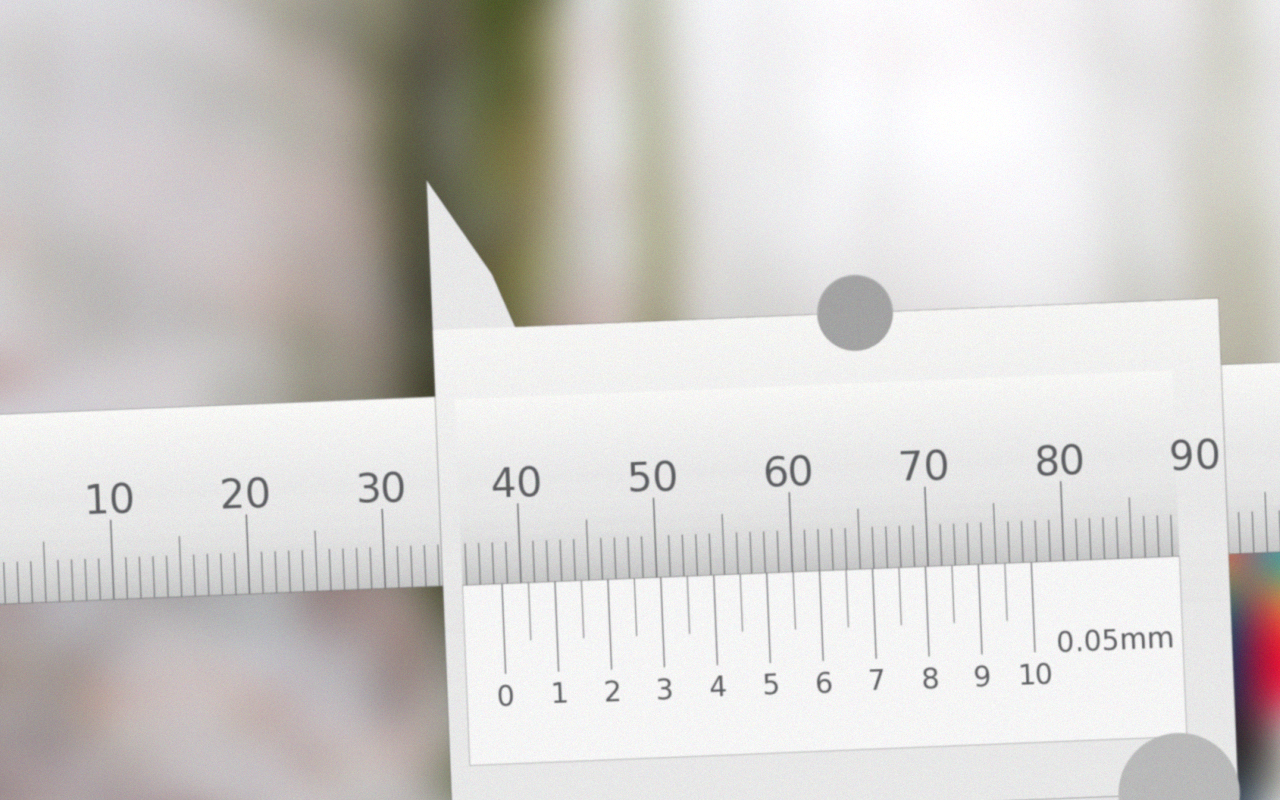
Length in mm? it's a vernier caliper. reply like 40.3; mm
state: 38.6; mm
